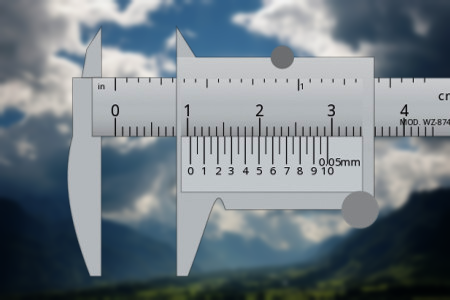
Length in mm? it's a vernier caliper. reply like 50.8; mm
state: 10.4; mm
